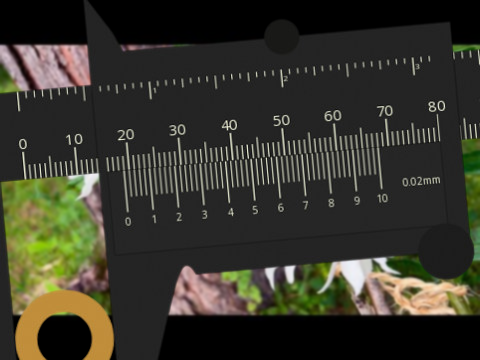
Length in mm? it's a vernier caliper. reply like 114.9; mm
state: 19.0; mm
